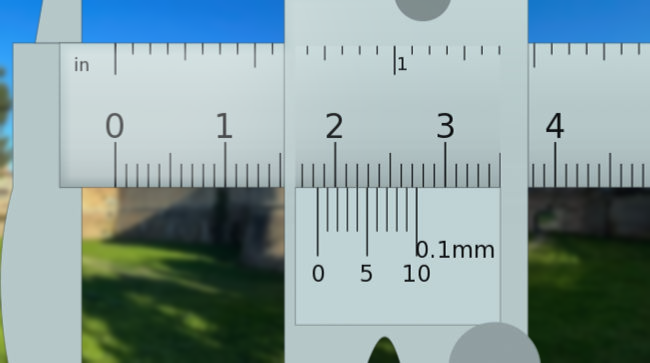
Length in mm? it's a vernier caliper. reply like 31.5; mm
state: 18.4; mm
